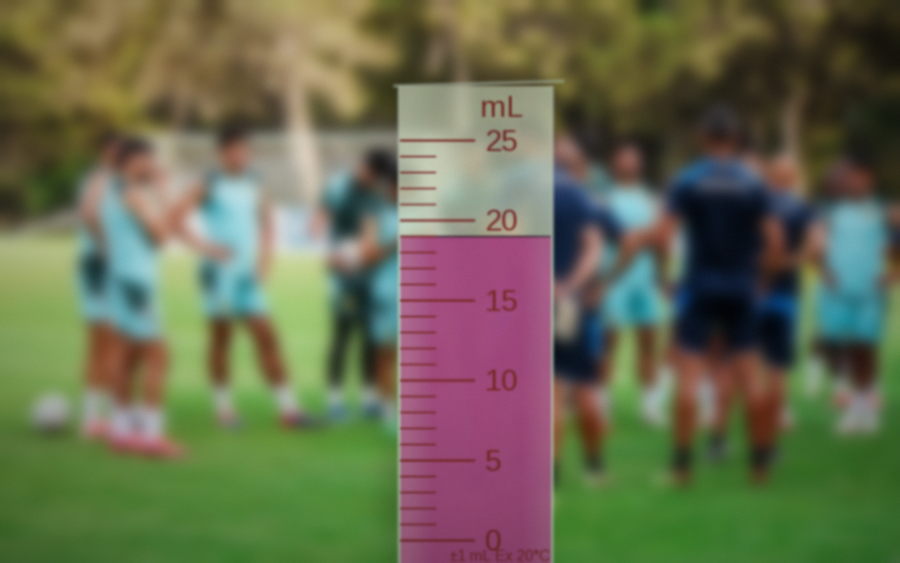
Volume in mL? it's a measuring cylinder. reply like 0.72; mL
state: 19; mL
